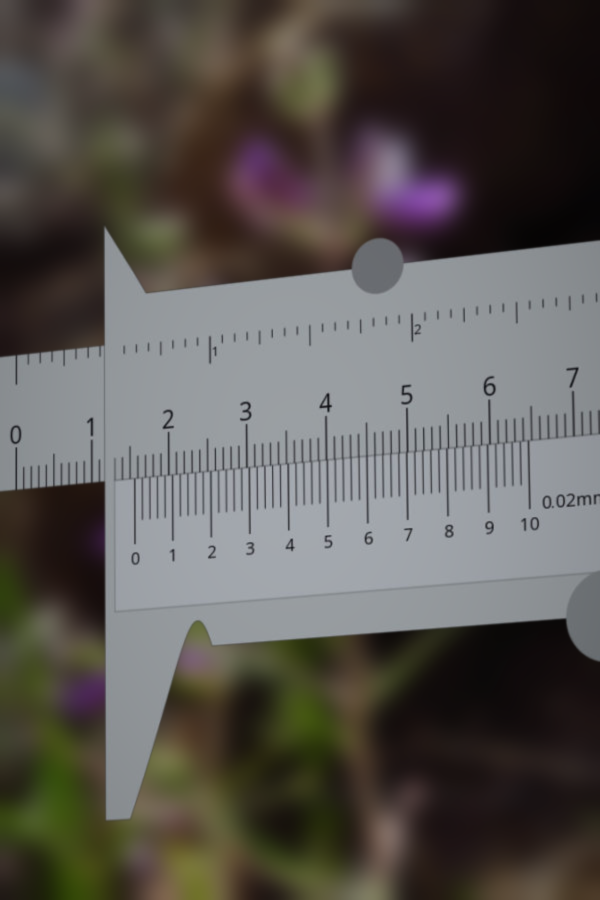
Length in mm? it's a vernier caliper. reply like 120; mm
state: 15.6; mm
